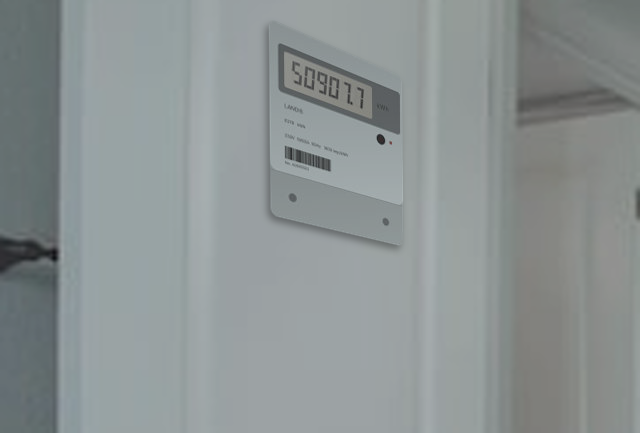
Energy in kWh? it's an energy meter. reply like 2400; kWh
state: 50907.7; kWh
